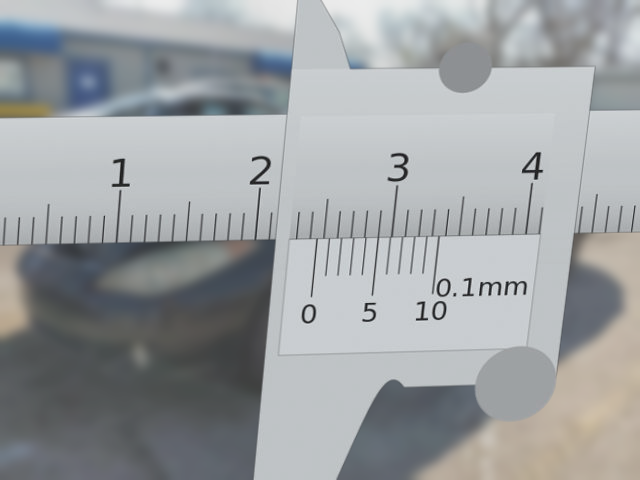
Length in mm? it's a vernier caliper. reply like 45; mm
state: 24.5; mm
